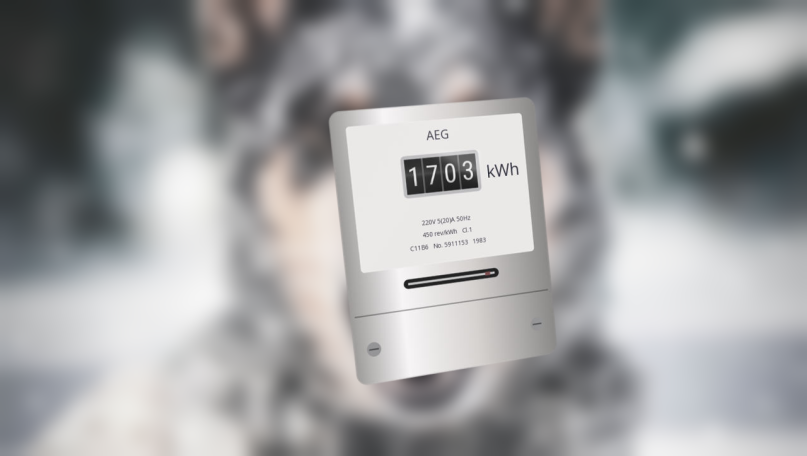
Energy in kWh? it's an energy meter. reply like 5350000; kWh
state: 1703; kWh
